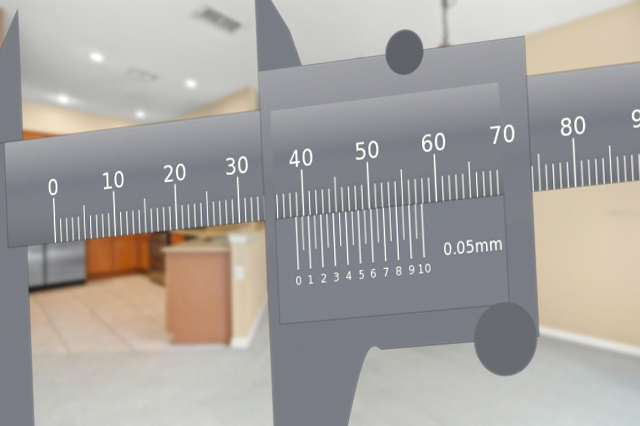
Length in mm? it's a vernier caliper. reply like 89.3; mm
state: 38.8; mm
